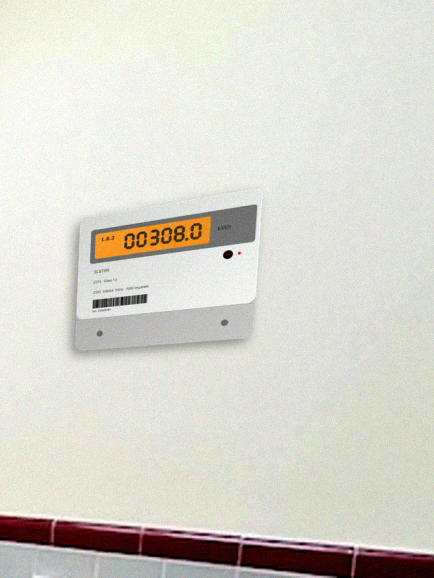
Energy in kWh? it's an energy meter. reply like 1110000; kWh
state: 308.0; kWh
